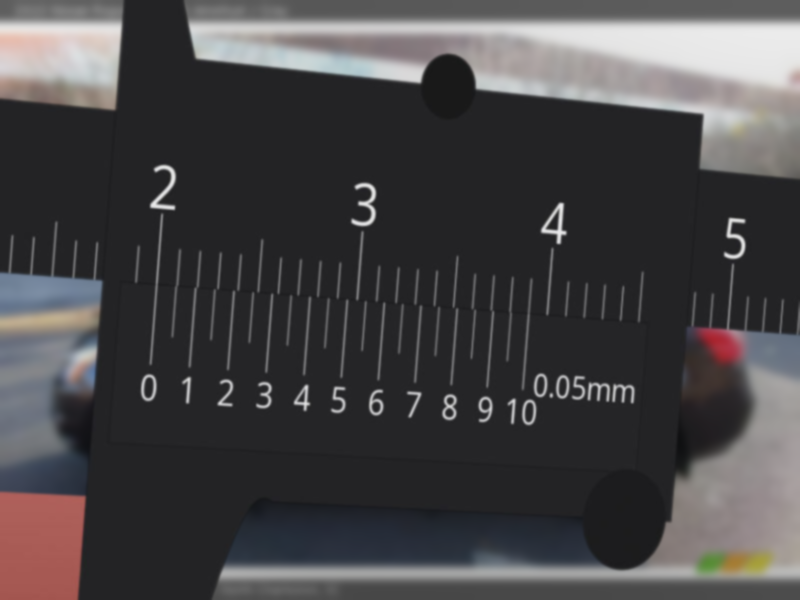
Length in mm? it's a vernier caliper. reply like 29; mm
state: 20.0; mm
